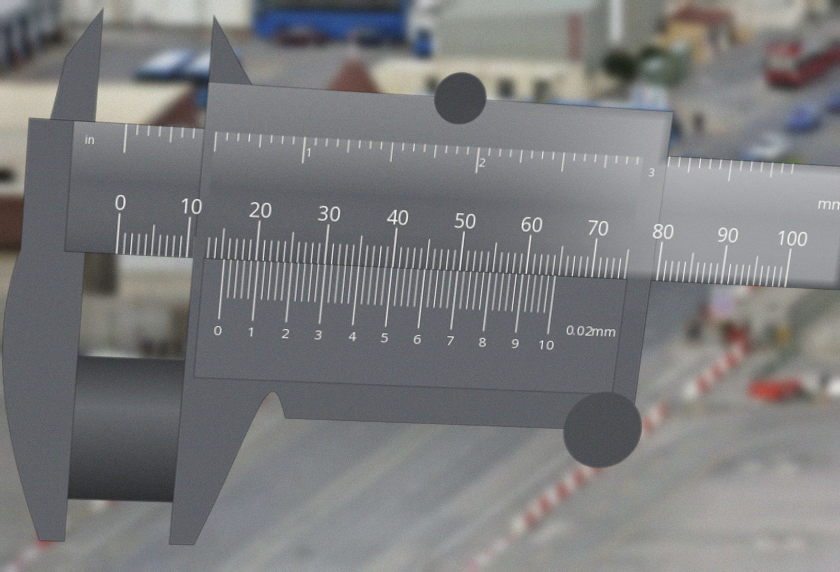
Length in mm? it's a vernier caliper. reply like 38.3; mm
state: 15.4; mm
